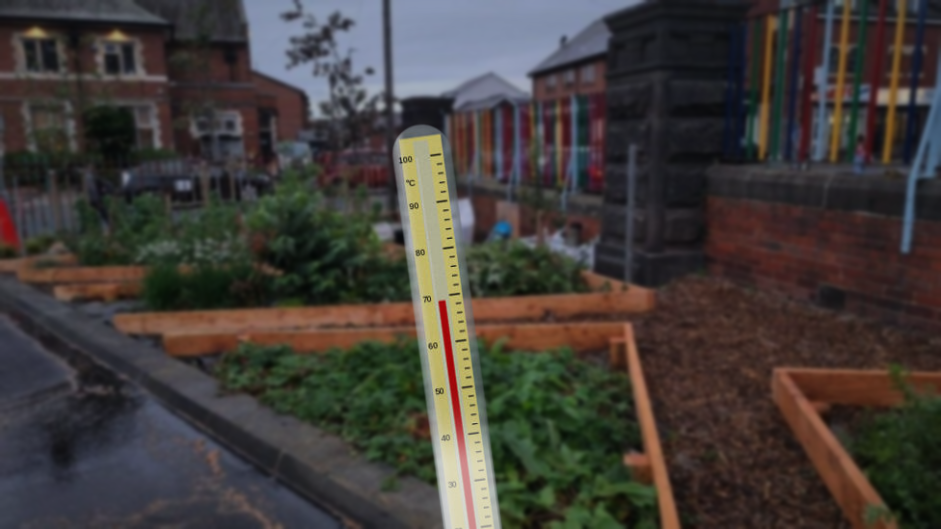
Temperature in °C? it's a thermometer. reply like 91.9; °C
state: 69; °C
